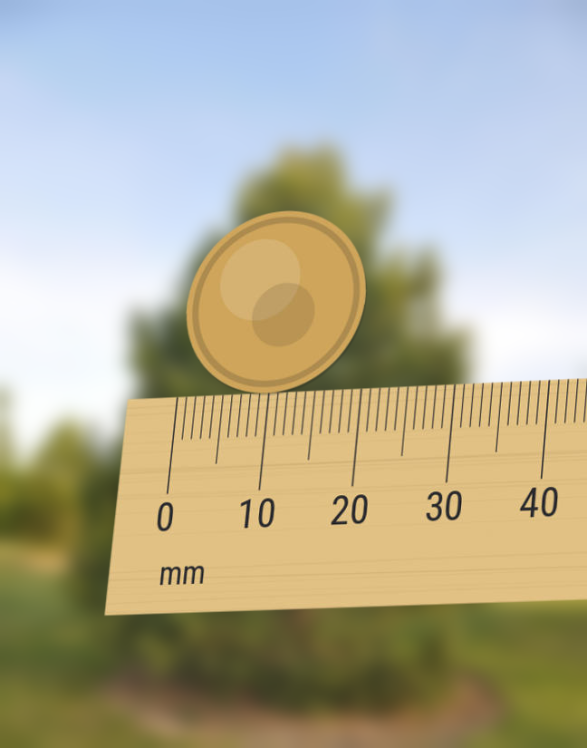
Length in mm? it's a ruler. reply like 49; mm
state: 19.5; mm
